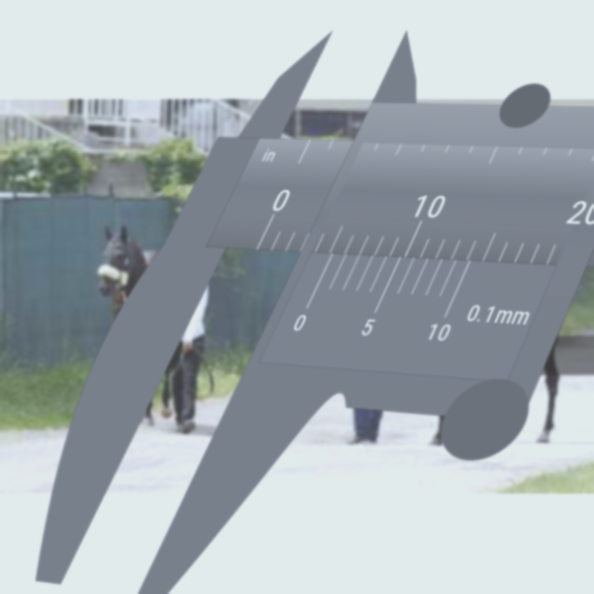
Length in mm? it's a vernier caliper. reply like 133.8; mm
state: 5.2; mm
